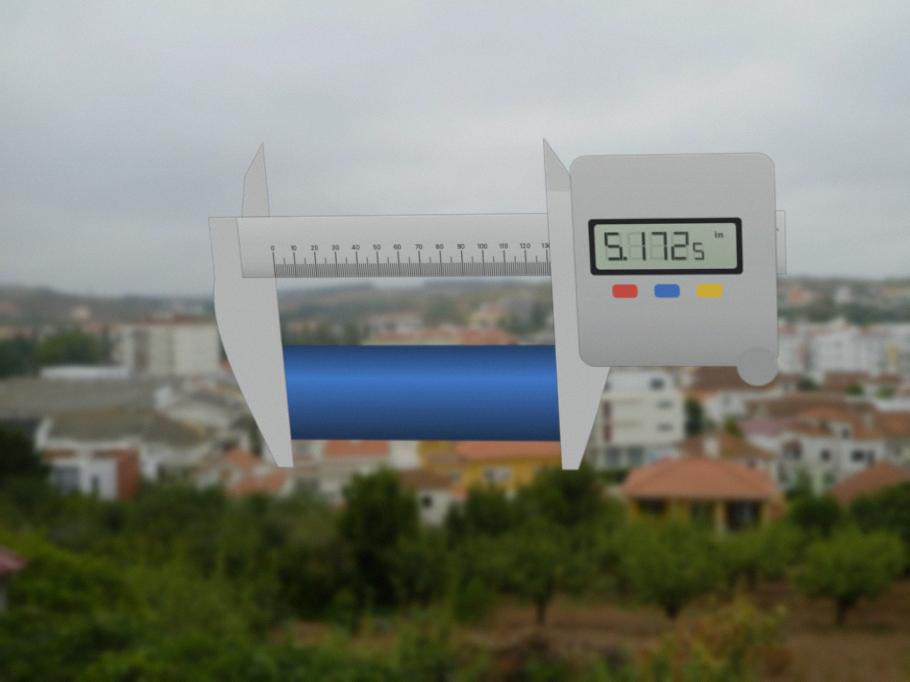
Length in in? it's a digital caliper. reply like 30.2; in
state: 5.1725; in
